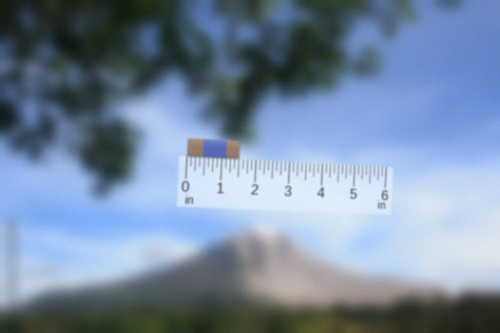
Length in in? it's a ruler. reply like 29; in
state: 1.5; in
